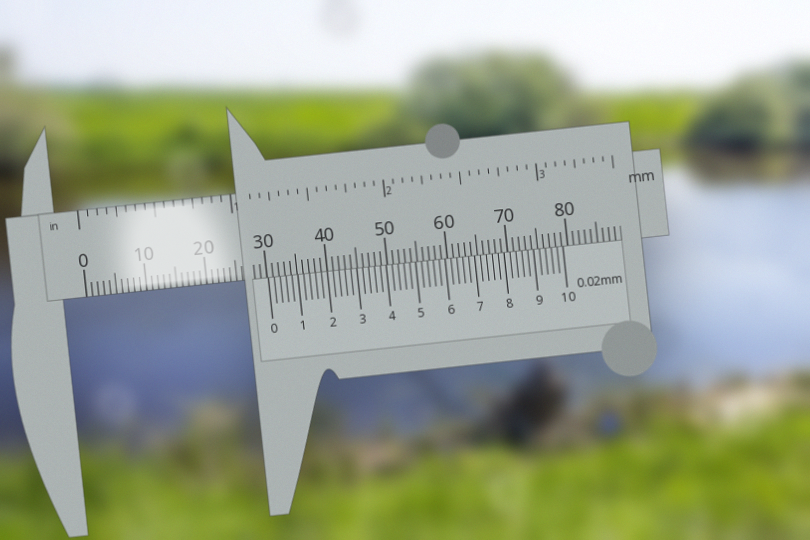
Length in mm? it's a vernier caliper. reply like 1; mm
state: 30.2; mm
